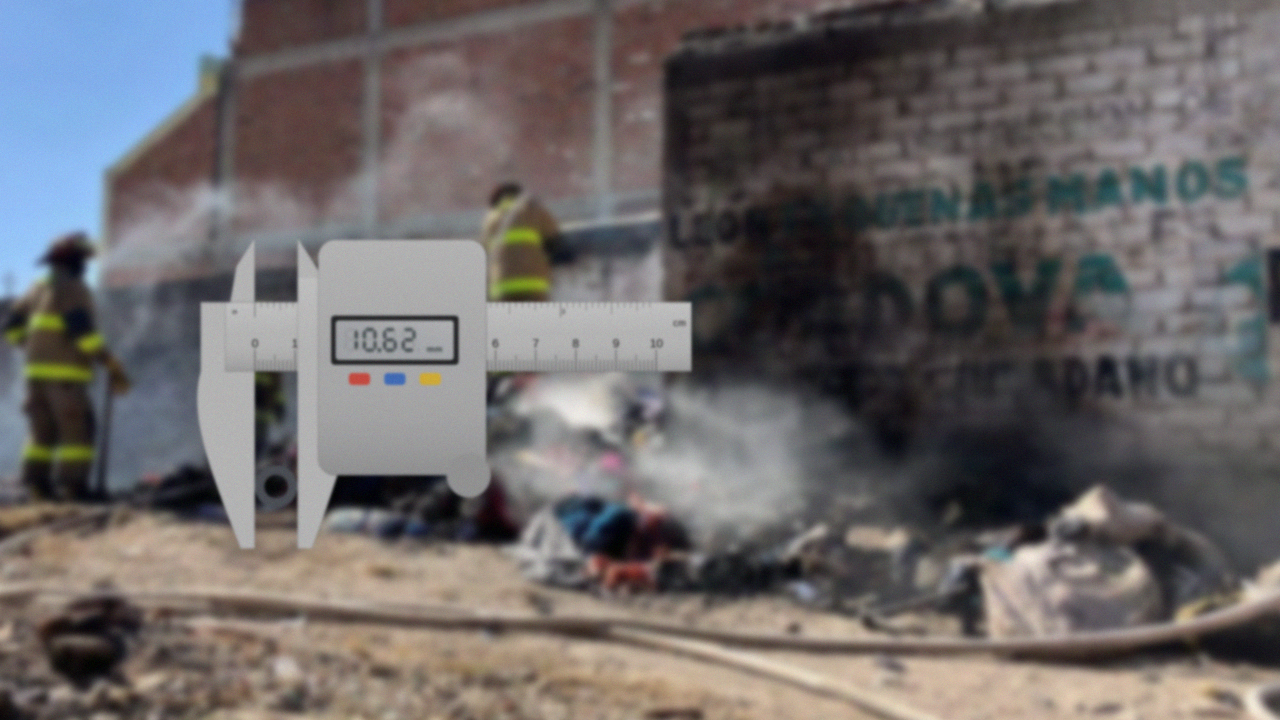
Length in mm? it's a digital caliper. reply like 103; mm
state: 10.62; mm
